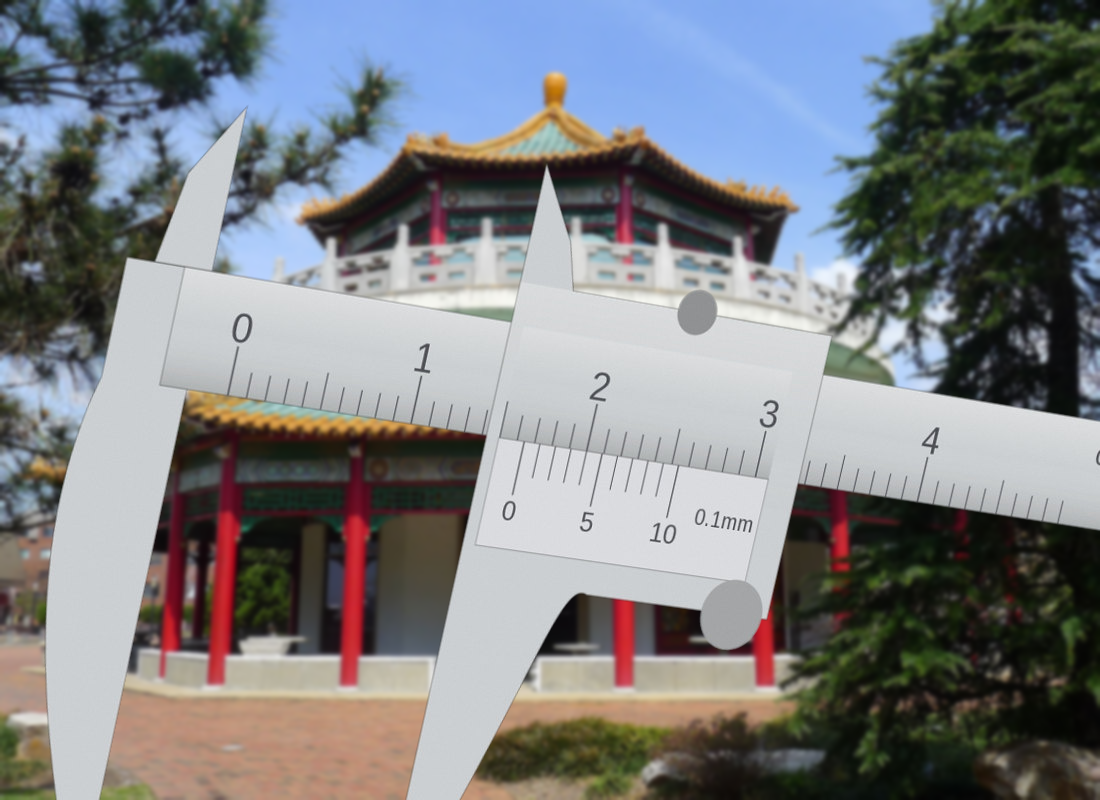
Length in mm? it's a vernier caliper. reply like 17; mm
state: 16.4; mm
